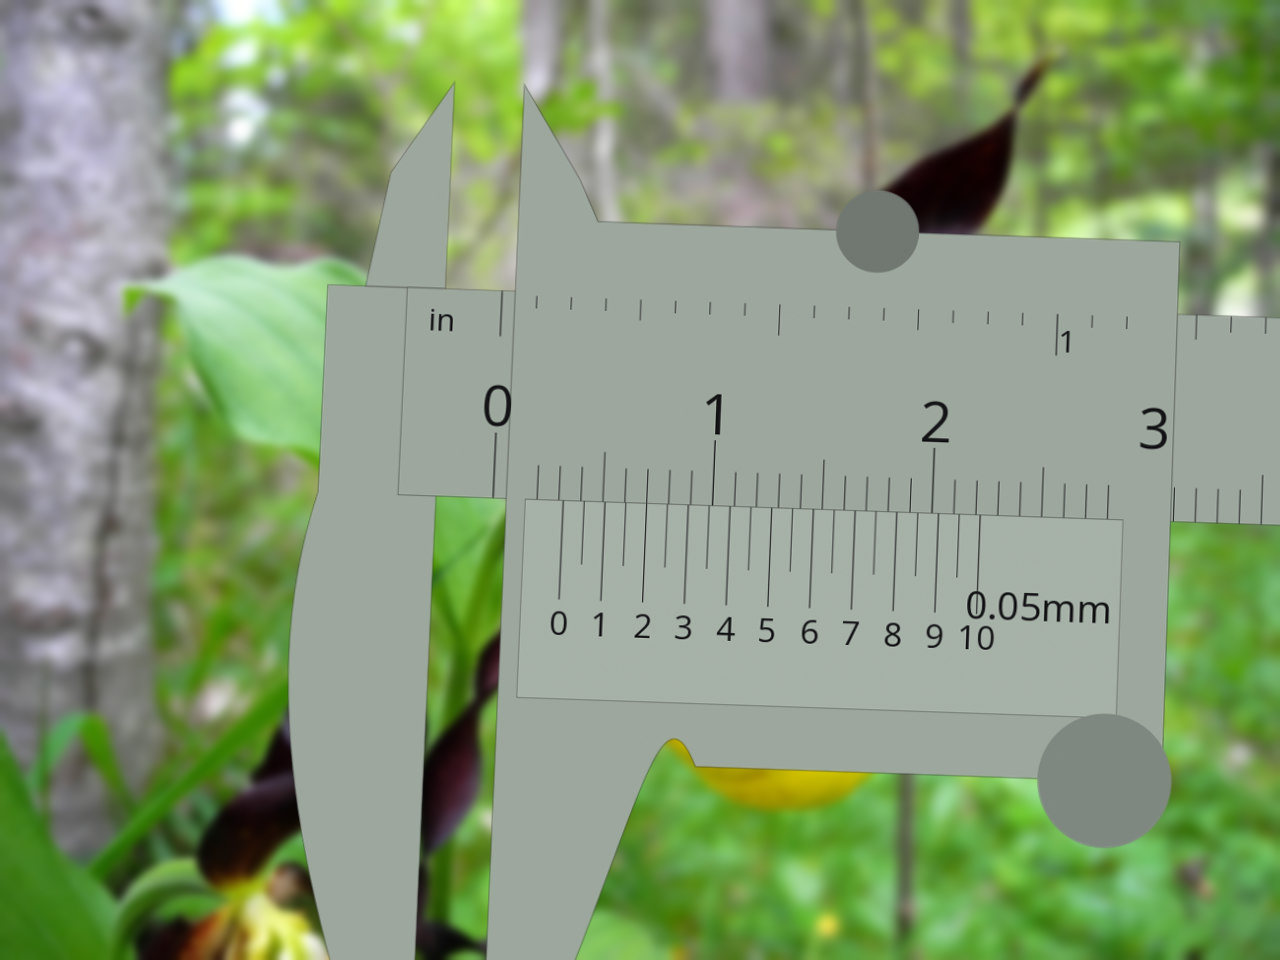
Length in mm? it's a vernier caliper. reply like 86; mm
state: 3.2; mm
